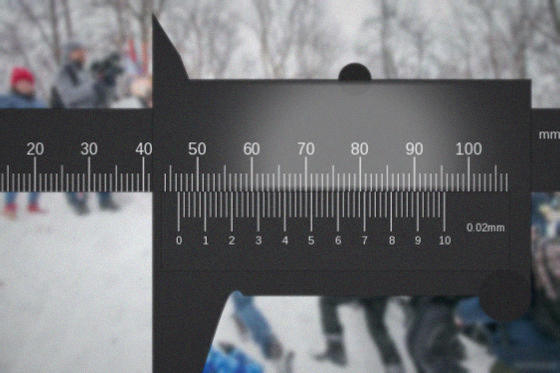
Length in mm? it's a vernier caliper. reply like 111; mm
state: 46.5; mm
